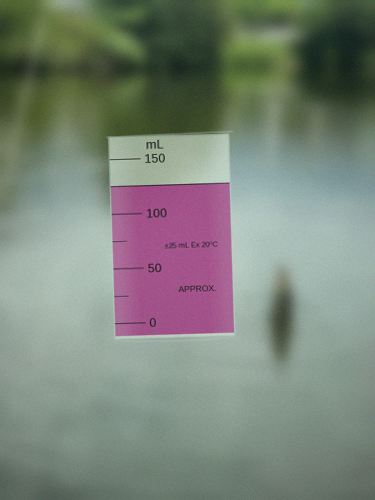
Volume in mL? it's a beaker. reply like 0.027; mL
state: 125; mL
